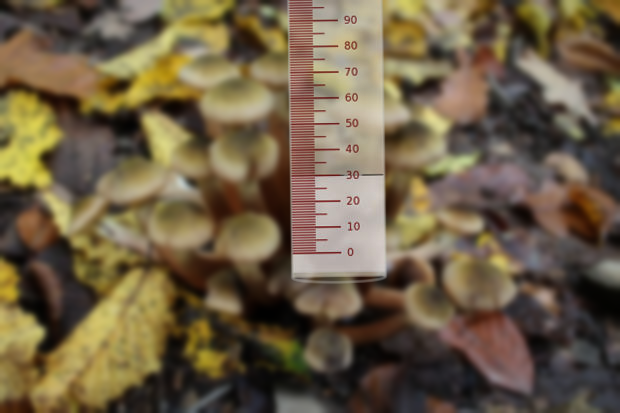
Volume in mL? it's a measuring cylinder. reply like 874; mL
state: 30; mL
